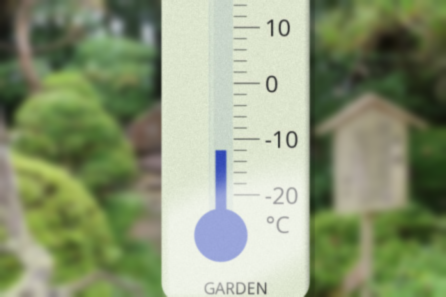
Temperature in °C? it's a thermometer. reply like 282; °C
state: -12; °C
